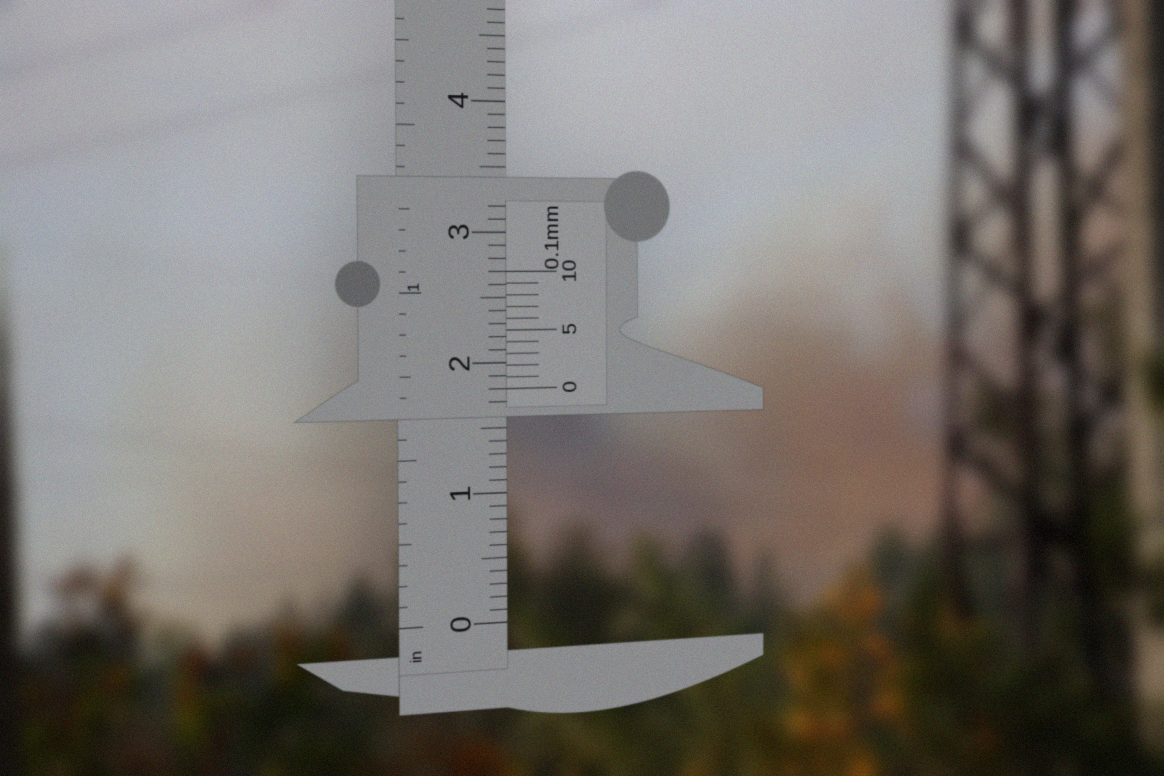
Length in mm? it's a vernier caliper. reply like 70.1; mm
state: 18.0; mm
